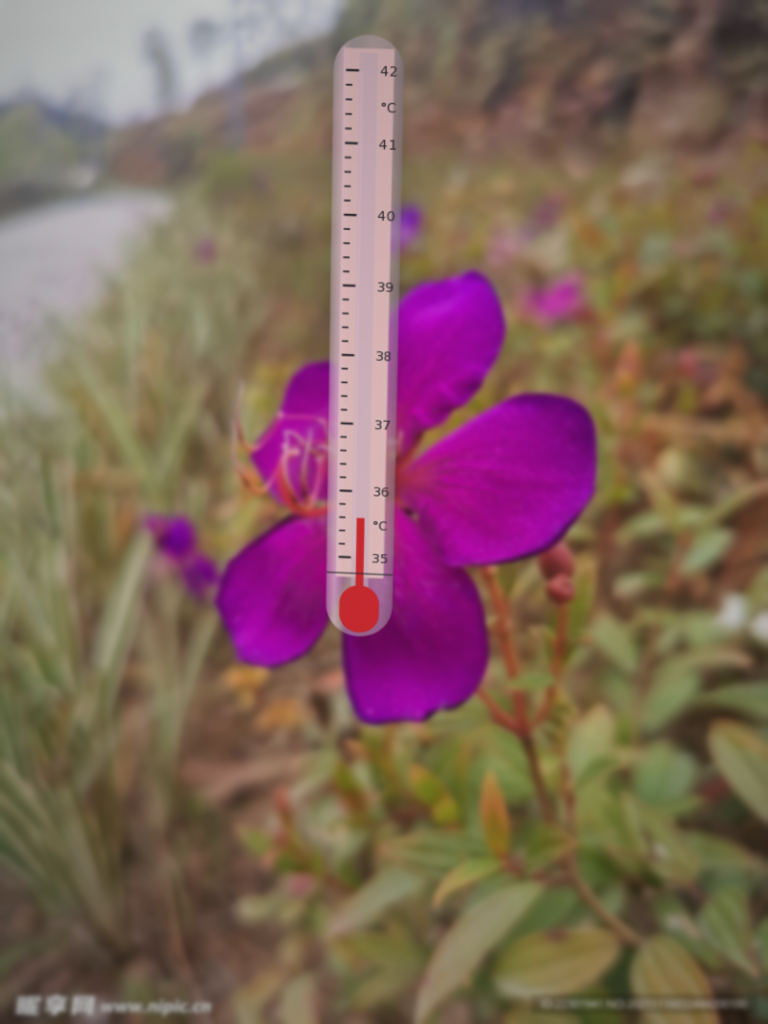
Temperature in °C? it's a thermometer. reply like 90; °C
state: 35.6; °C
